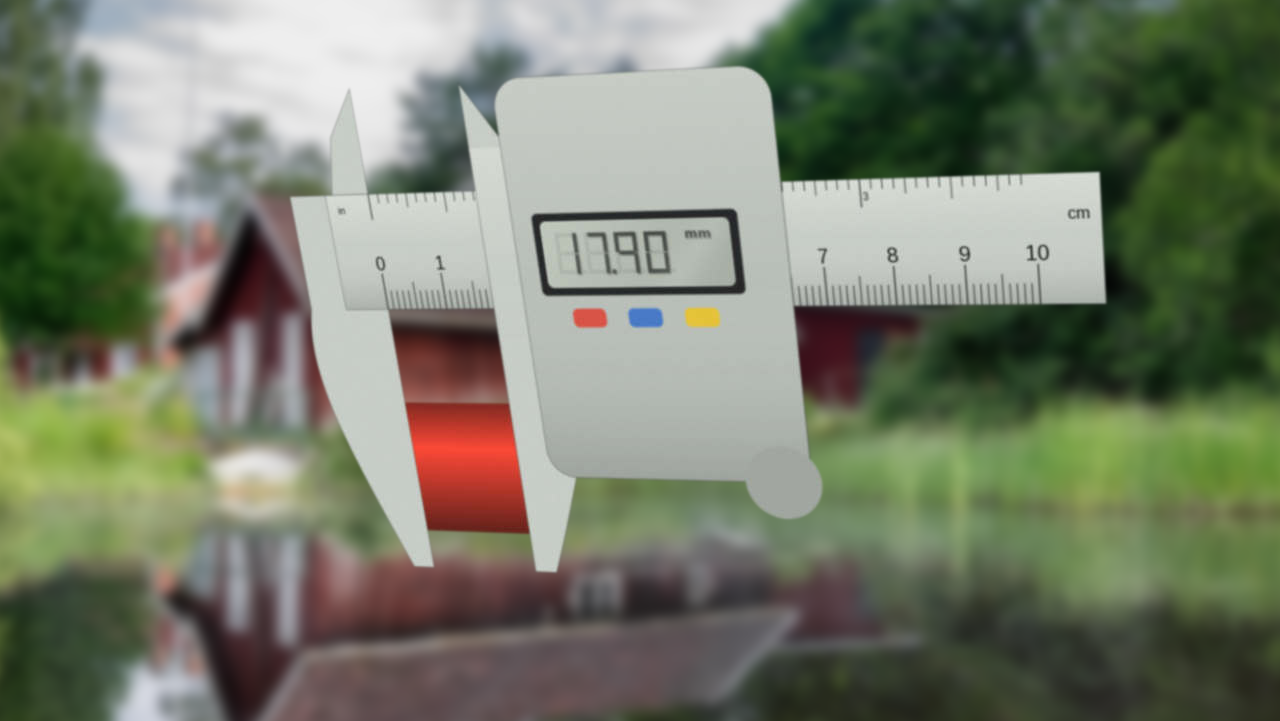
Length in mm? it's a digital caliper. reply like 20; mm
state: 17.90; mm
